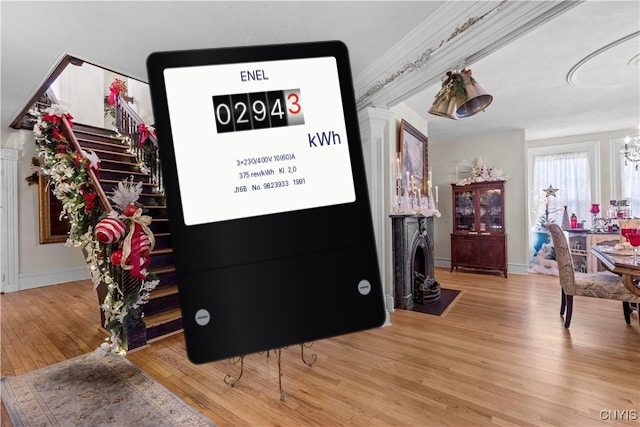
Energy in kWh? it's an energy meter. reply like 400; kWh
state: 294.3; kWh
